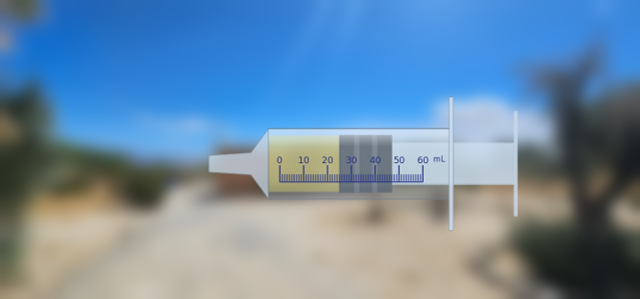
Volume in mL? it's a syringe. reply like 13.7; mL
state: 25; mL
